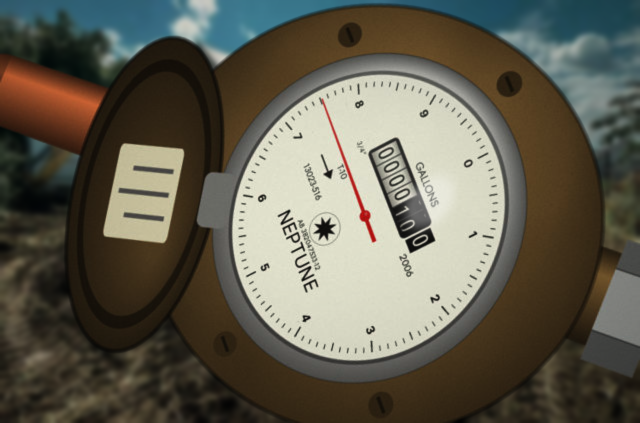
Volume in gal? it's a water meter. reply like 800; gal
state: 97.5; gal
